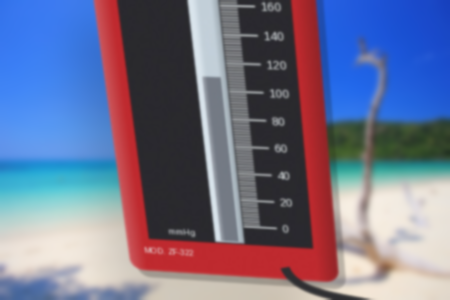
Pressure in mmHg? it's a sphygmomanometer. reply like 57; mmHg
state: 110; mmHg
